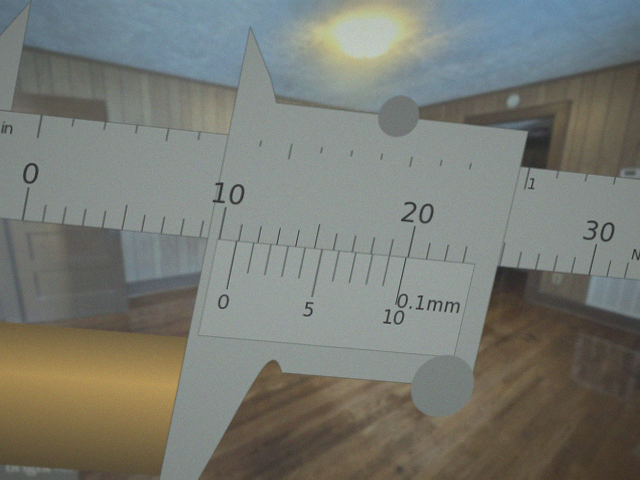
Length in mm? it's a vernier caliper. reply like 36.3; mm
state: 10.9; mm
